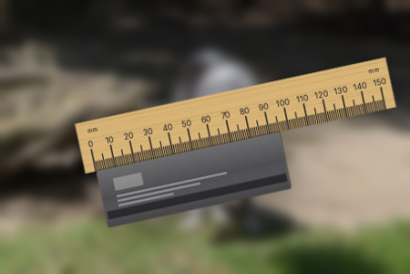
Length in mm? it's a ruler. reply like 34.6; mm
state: 95; mm
